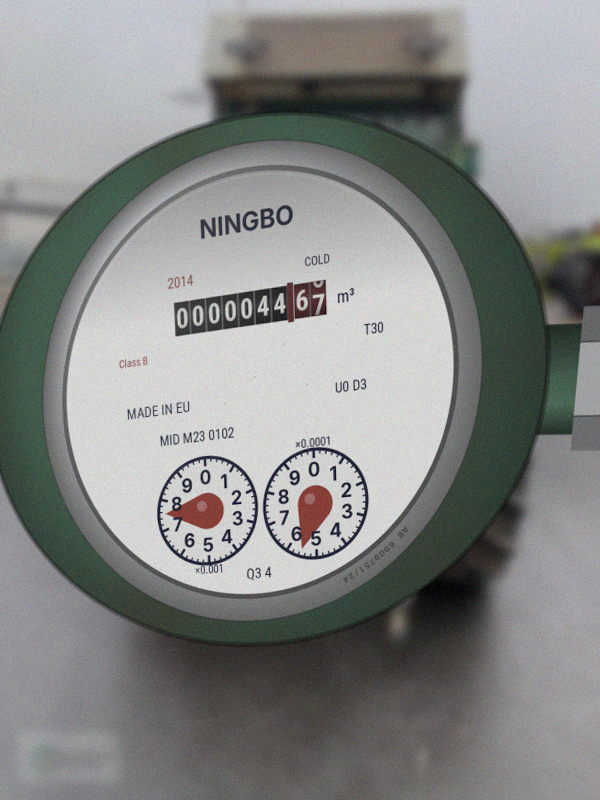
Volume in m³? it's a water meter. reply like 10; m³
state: 44.6675; m³
